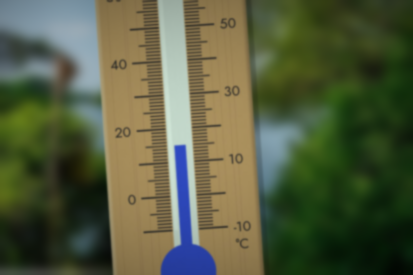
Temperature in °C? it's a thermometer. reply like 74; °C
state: 15; °C
